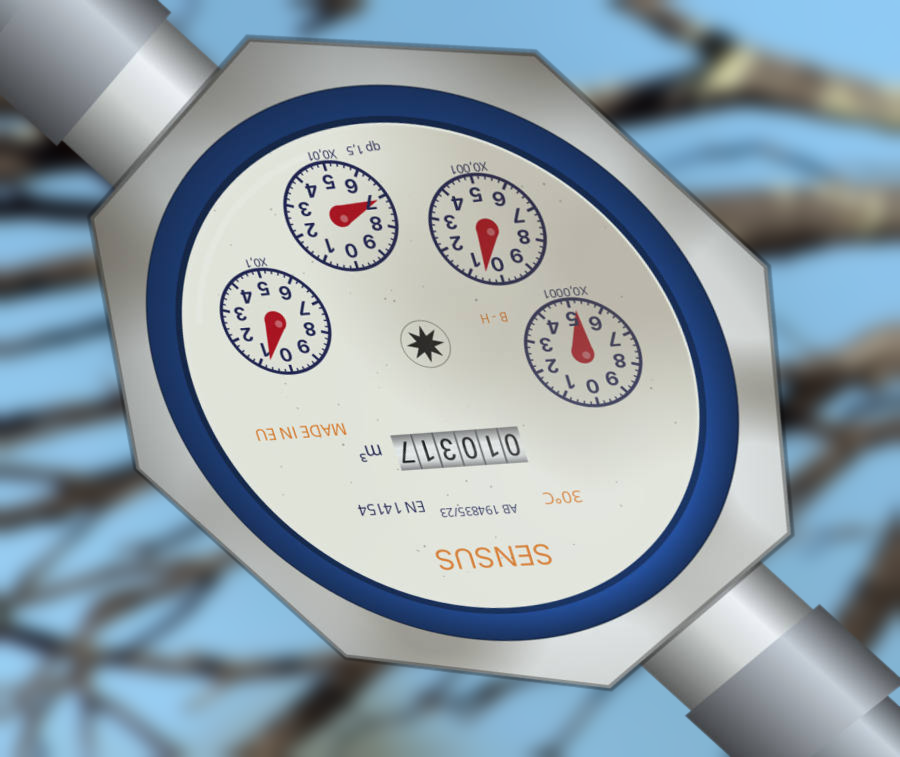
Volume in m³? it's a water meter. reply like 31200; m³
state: 10317.0705; m³
